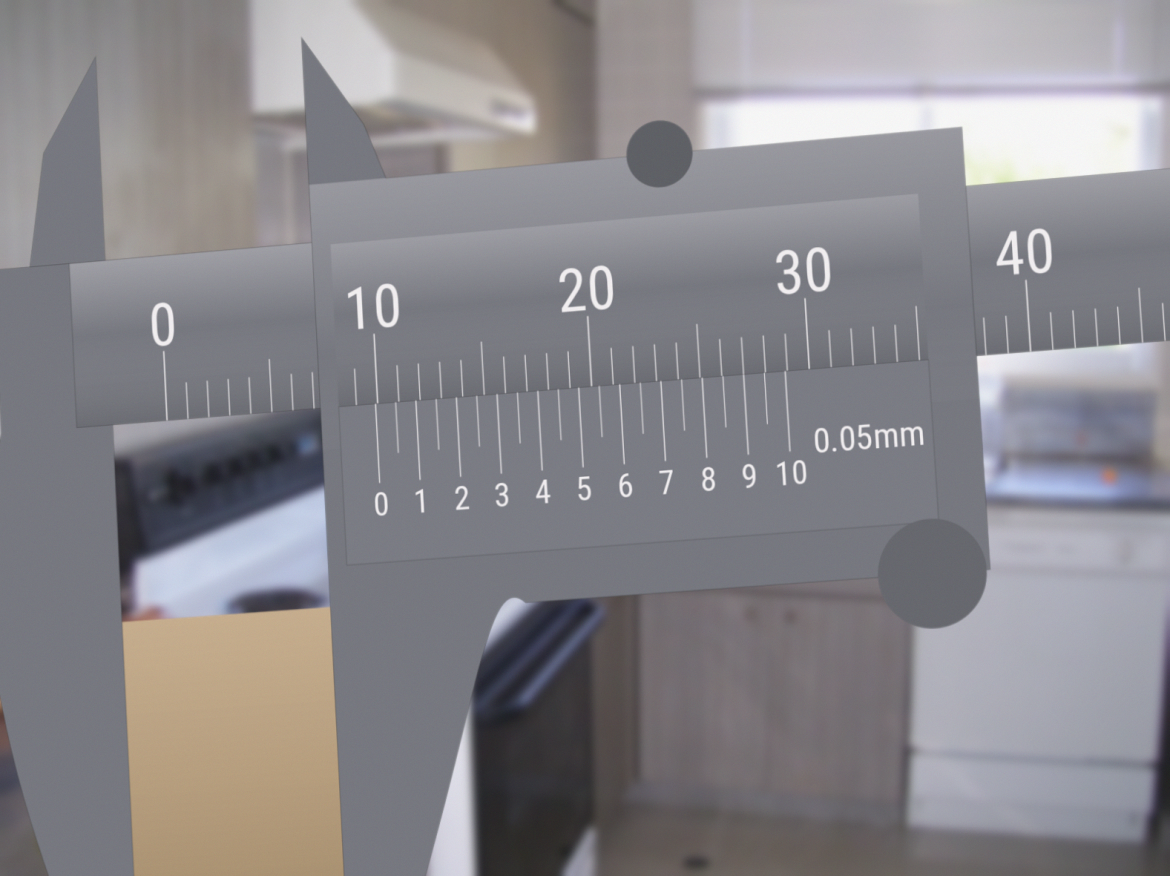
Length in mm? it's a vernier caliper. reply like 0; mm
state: 9.9; mm
